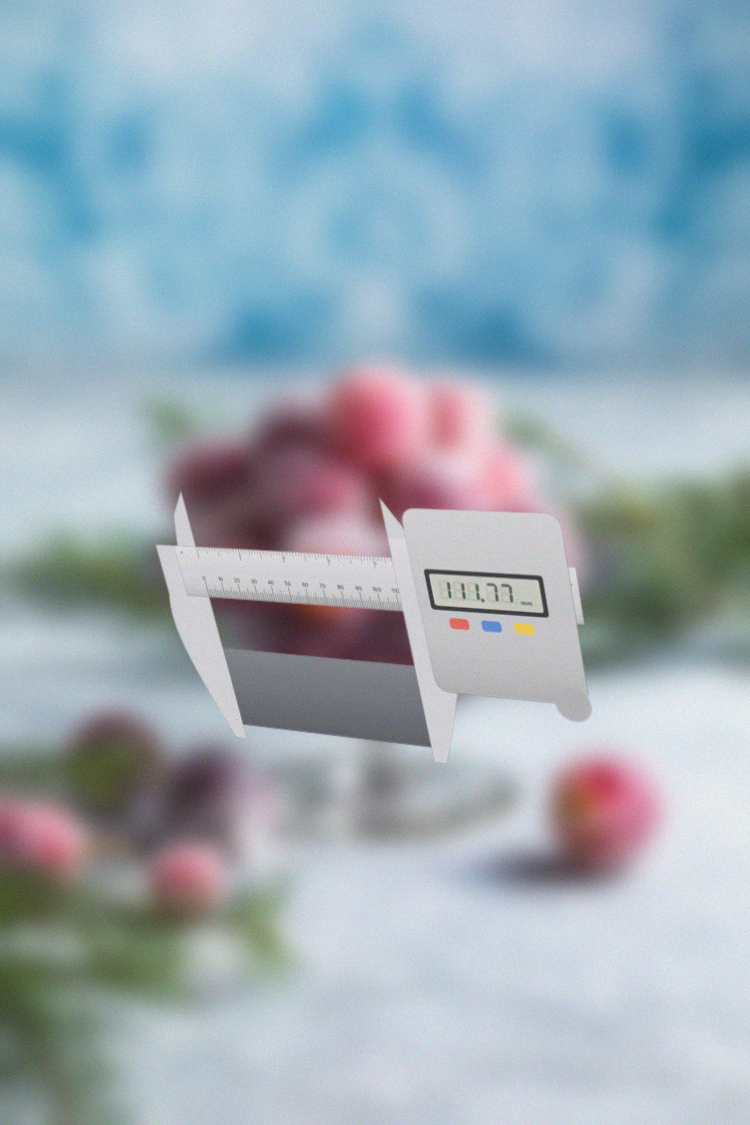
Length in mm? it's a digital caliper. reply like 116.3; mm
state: 111.77; mm
